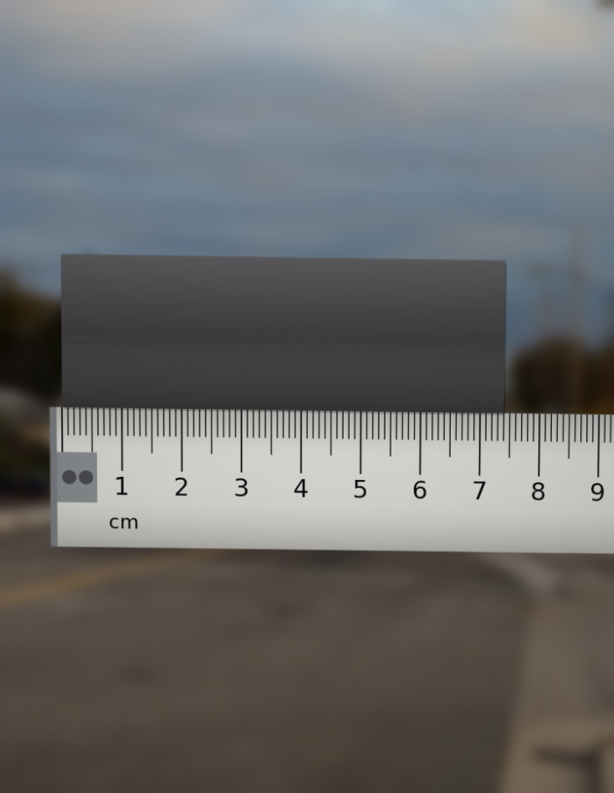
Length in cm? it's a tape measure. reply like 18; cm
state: 7.4; cm
